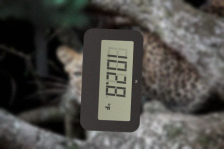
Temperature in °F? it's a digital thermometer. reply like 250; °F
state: 102.8; °F
